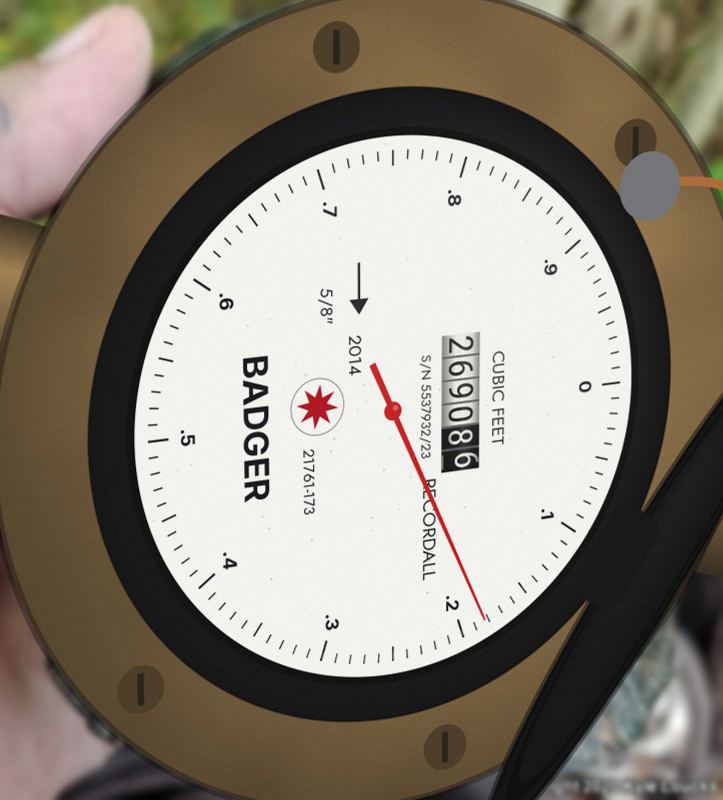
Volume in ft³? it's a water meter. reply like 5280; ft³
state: 269086.18; ft³
